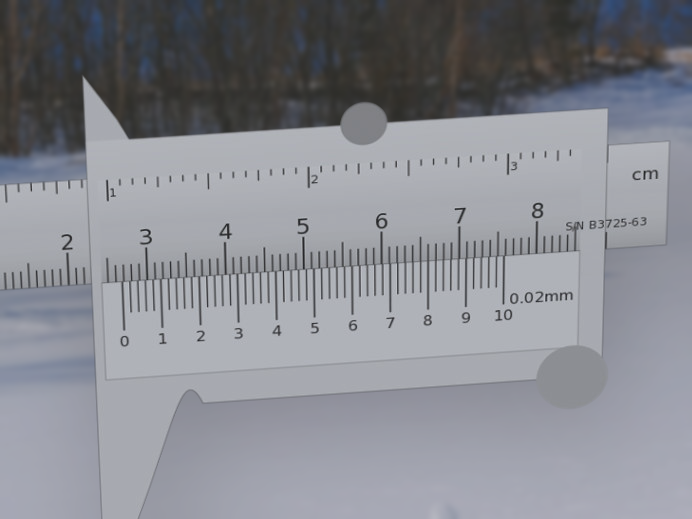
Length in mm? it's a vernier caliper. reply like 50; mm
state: 26.8; mm
